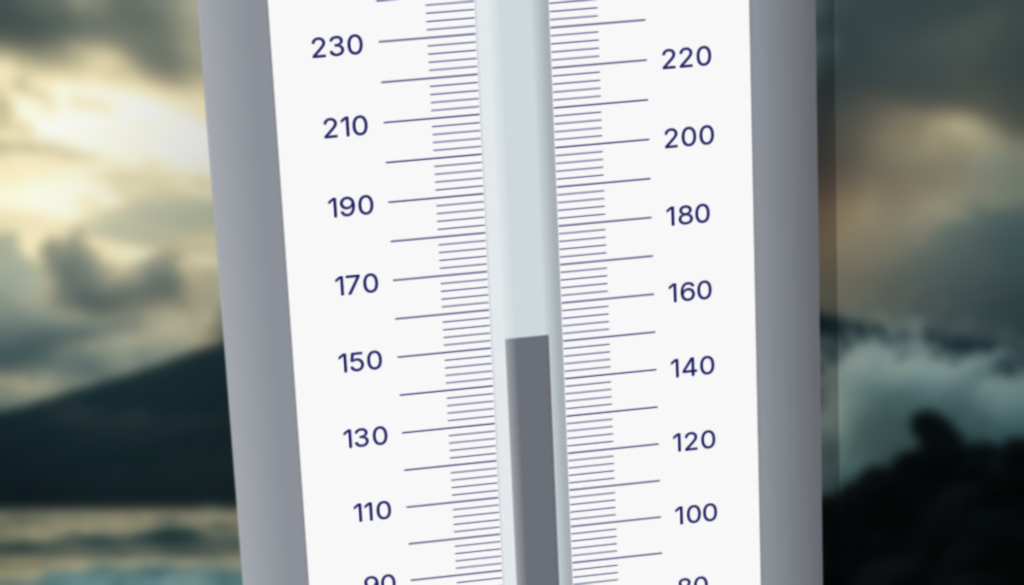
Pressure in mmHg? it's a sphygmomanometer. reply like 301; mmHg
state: 152; mmHg
